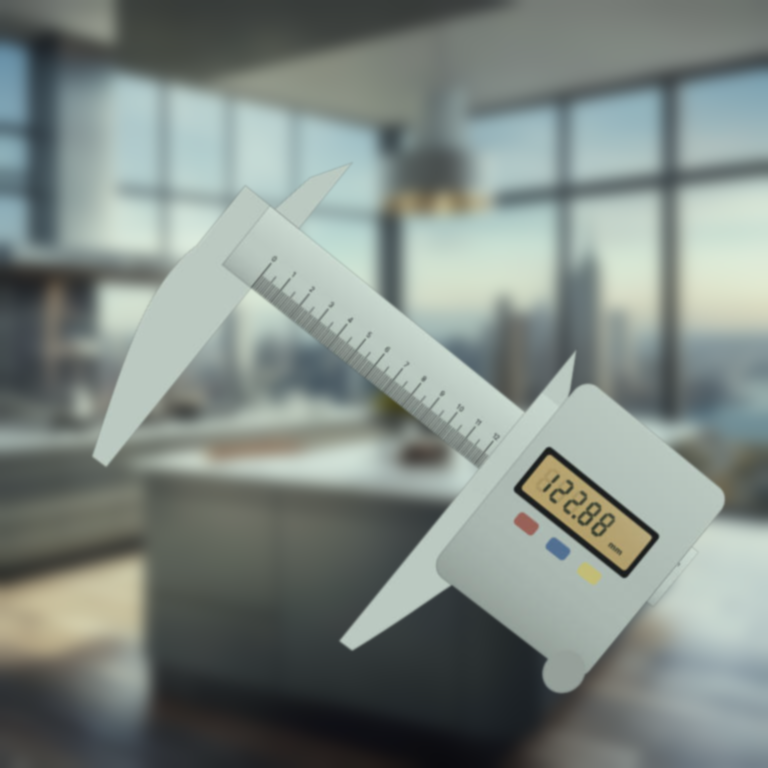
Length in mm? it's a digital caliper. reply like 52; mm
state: 122.88; mm
